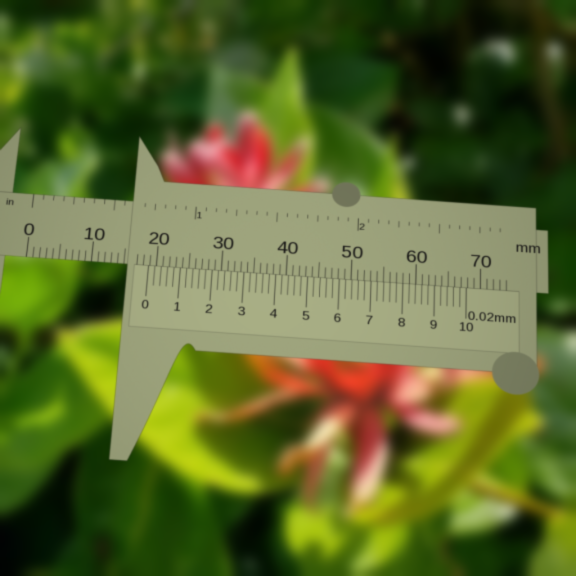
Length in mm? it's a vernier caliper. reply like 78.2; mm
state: 18.8; mm
